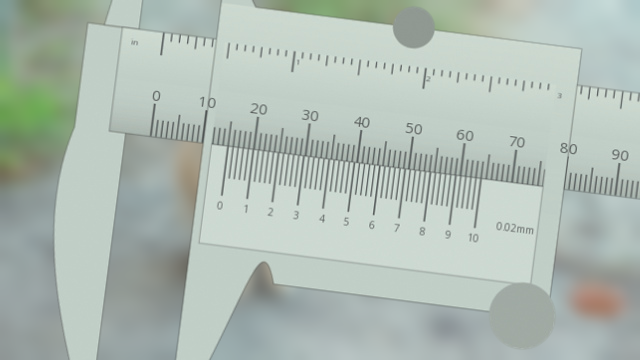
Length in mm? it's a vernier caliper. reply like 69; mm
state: 15.0; mm
